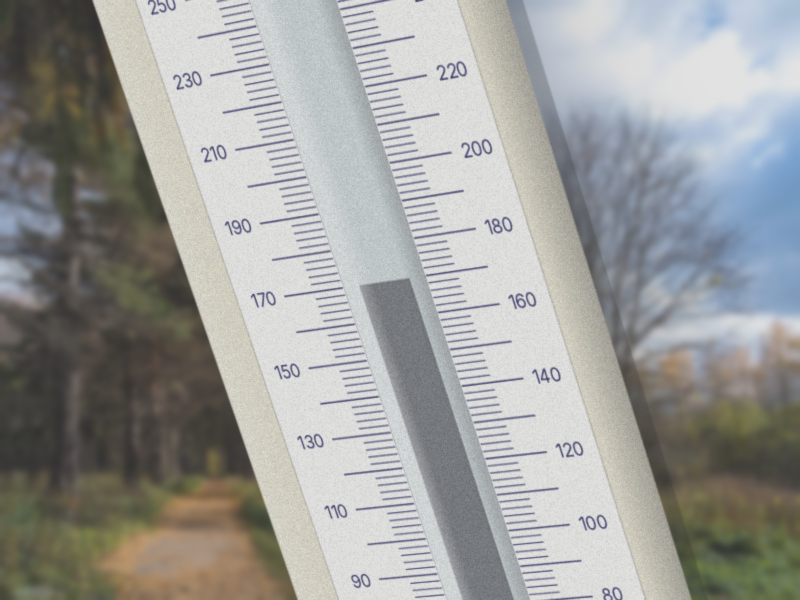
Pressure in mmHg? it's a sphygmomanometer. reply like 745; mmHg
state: 170; mmHg
